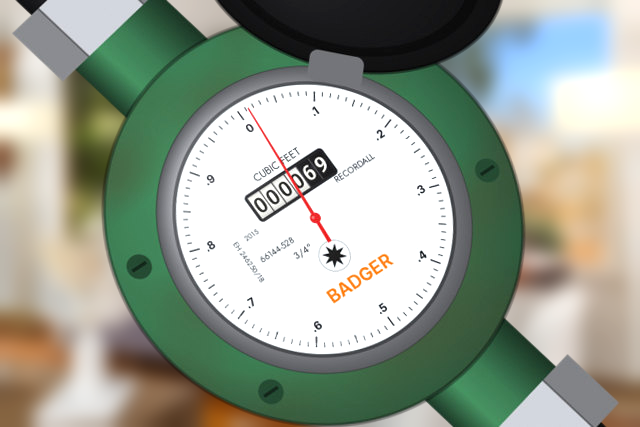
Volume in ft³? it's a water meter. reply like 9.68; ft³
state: 69.01; ft³
